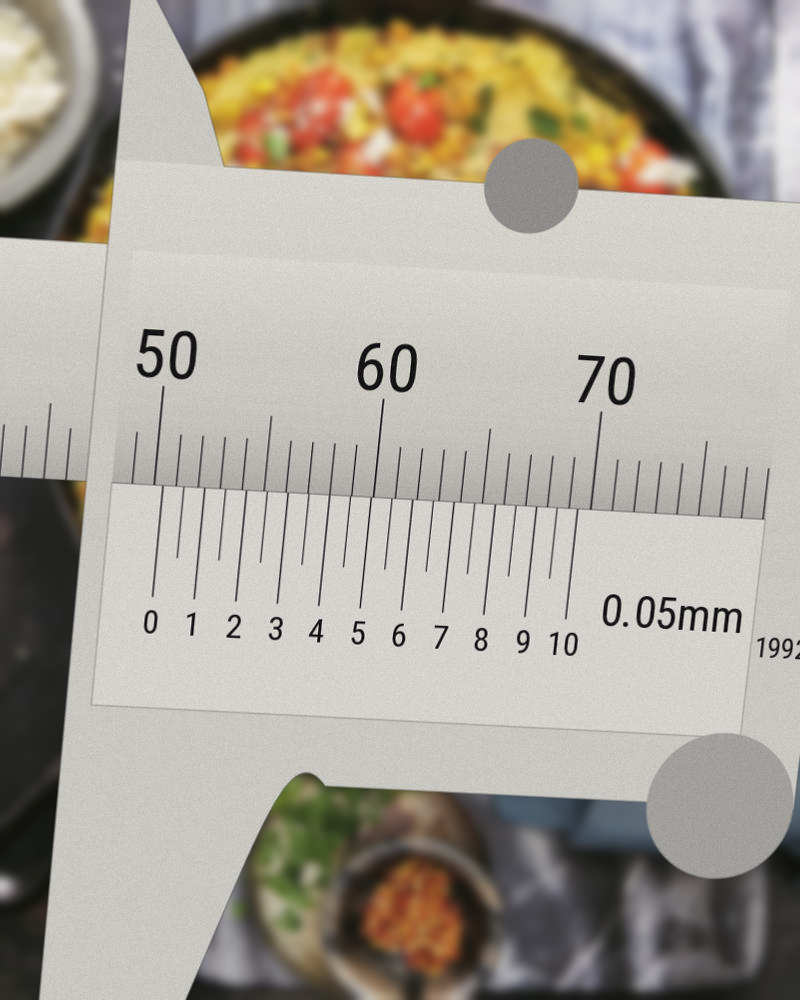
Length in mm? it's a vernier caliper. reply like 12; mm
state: 50.4; mm
